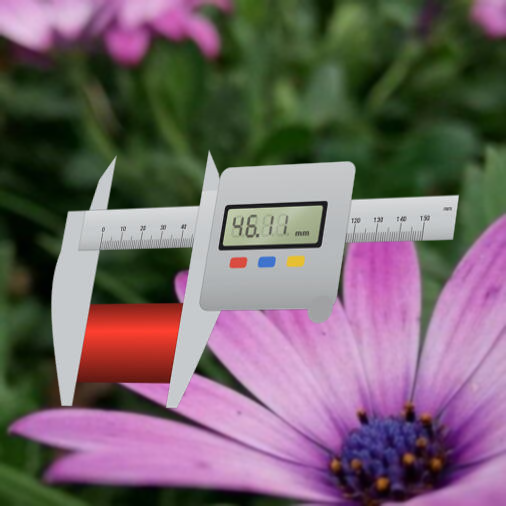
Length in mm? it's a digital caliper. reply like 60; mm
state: 46.11; mm
